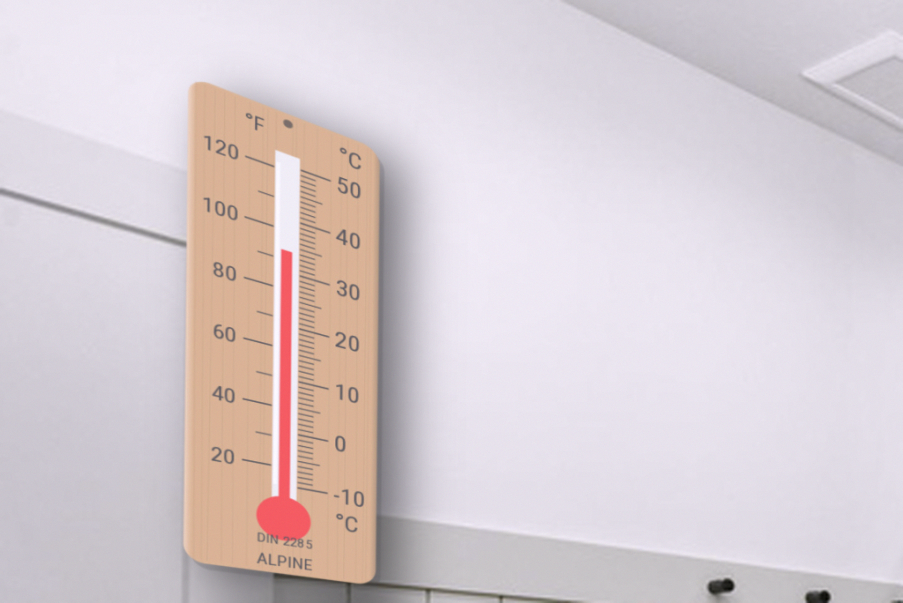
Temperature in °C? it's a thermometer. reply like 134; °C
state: 34; °C
